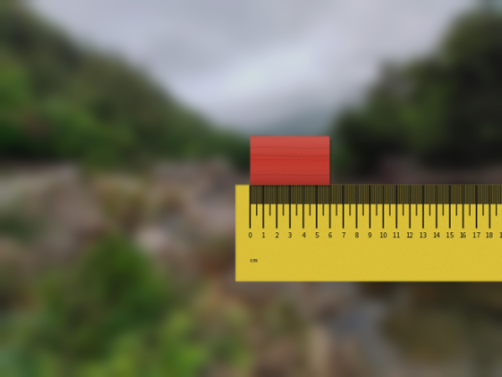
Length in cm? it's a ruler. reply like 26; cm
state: 6; cm
